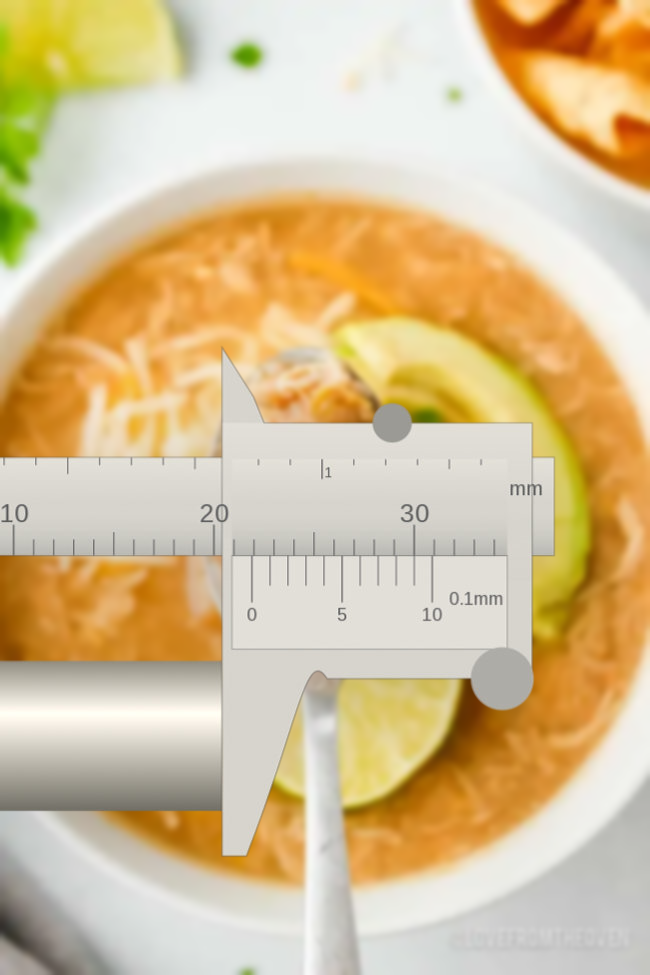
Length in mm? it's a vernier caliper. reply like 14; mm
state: 21.9; mm
